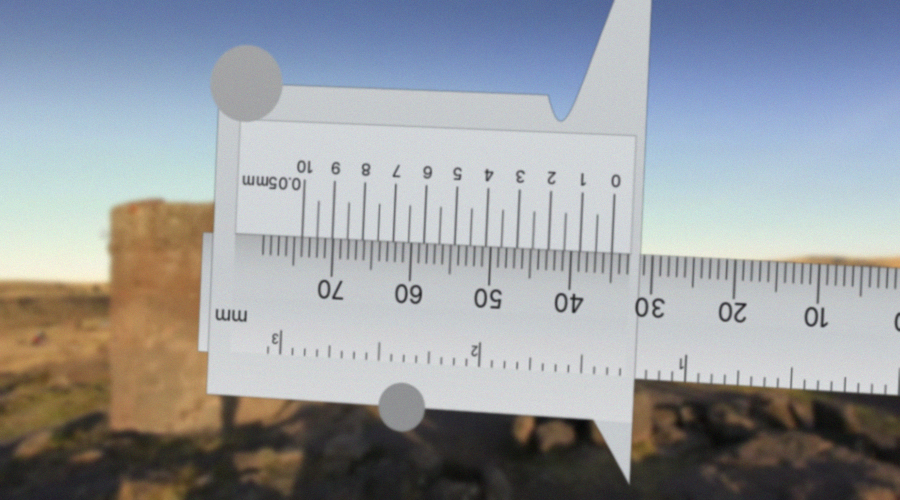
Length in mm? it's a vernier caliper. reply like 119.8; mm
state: 35.0; mm
